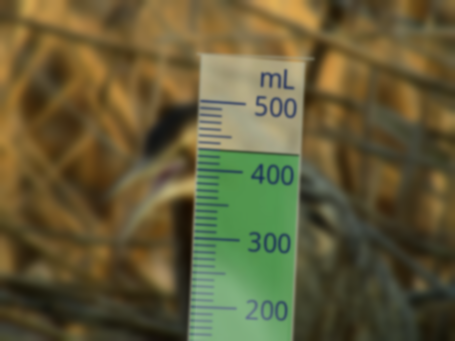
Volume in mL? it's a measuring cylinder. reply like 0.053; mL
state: 430; mL
